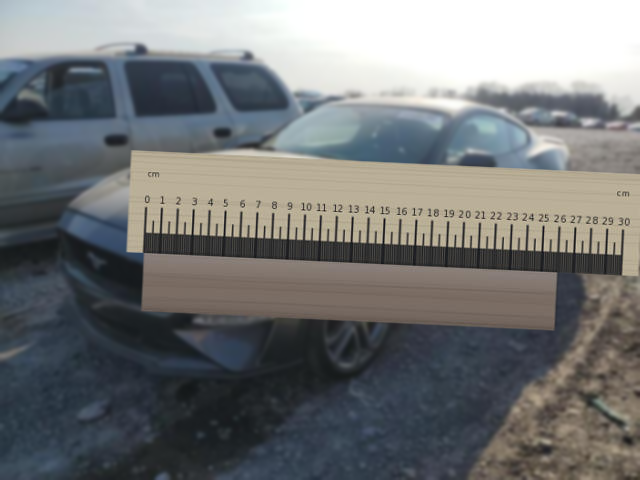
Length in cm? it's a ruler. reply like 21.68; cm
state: 26; cm
